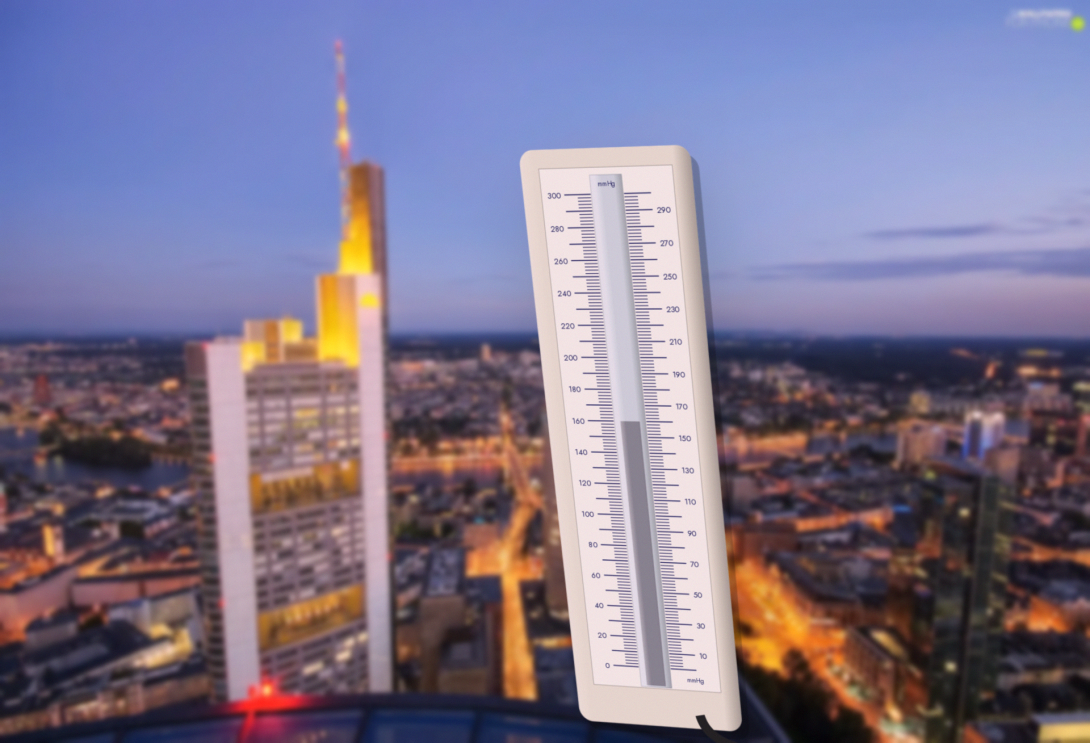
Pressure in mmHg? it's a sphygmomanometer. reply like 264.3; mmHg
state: 160; mmHg
